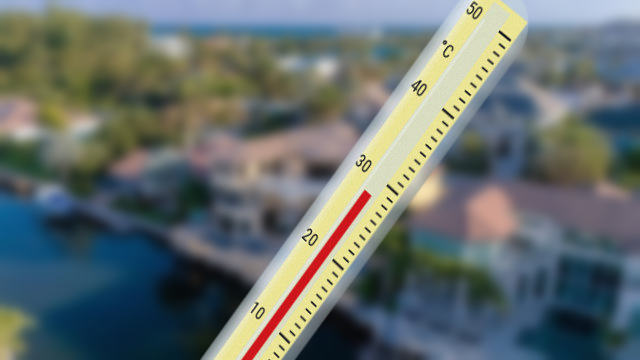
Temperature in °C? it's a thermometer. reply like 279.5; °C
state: 28; °C
